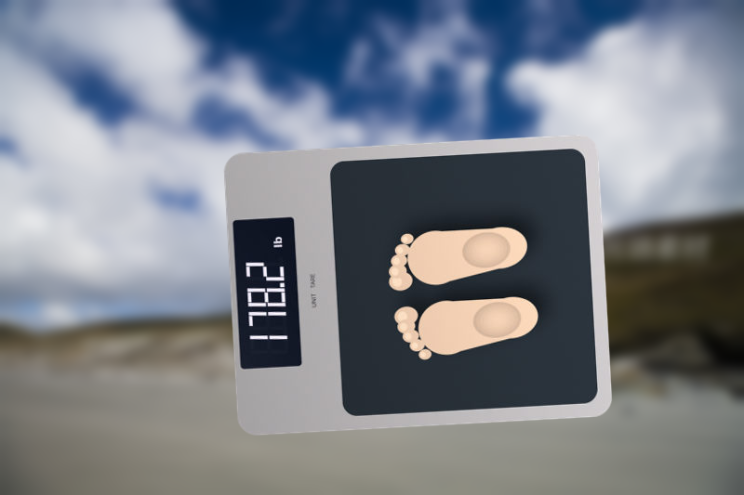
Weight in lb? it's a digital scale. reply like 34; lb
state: 178.2; lb
